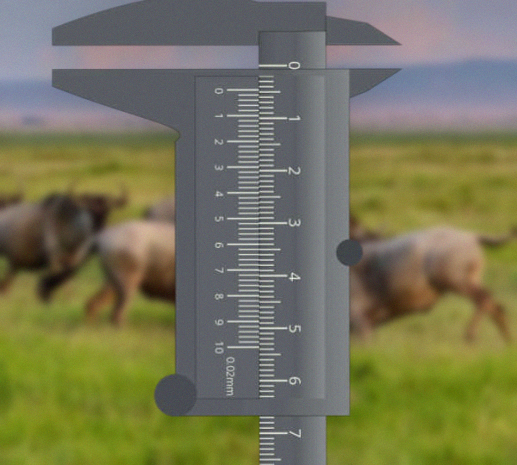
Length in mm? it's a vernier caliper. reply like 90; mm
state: 4.6; mm
